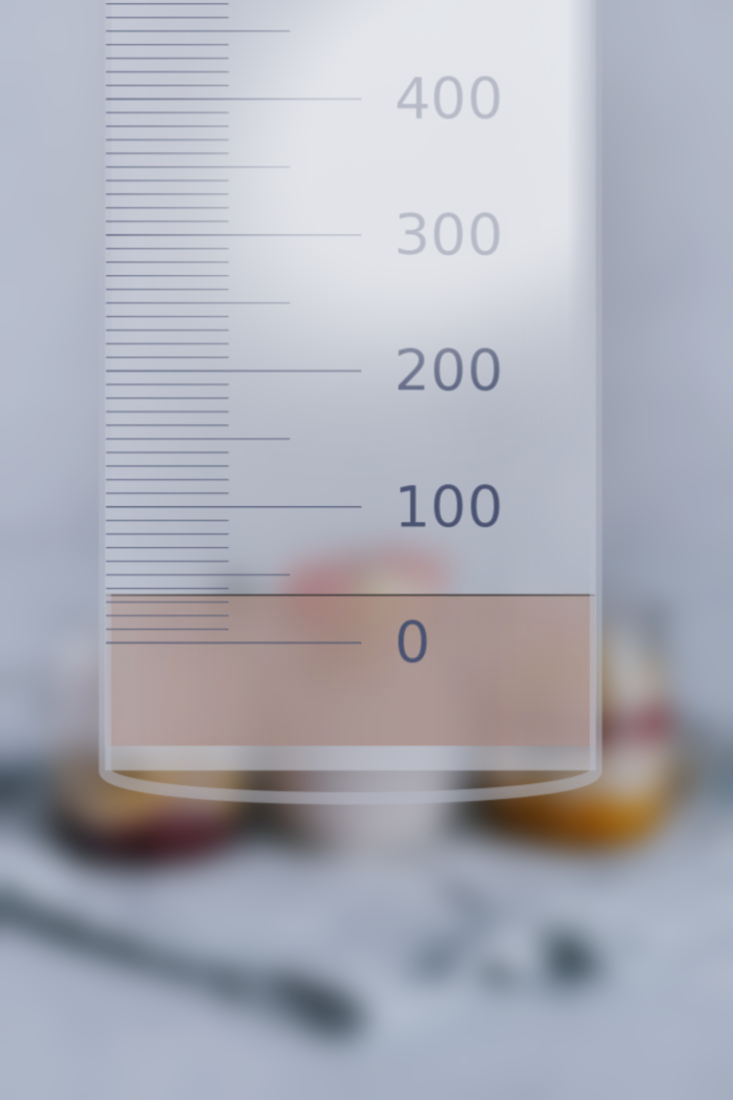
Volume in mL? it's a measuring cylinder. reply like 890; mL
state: 35; mL
